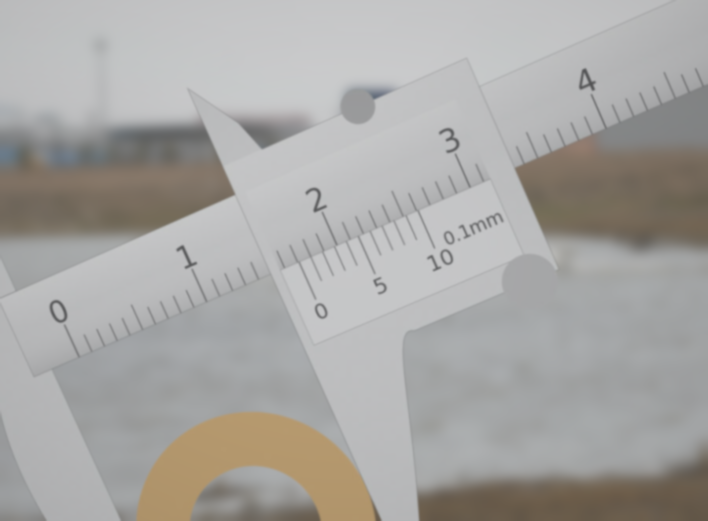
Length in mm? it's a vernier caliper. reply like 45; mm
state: 17.1; mm
